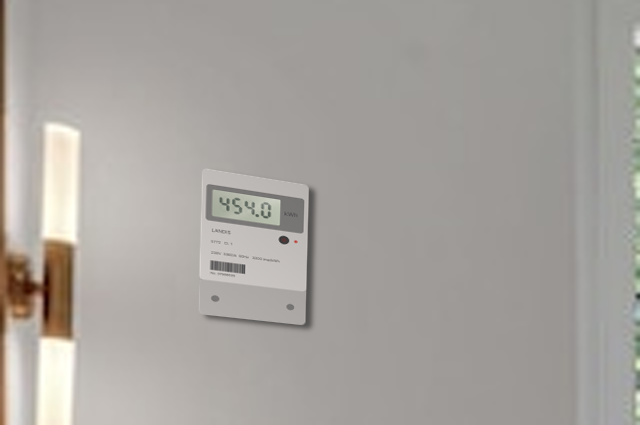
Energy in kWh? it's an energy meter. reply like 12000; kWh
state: 454.0; kWh
